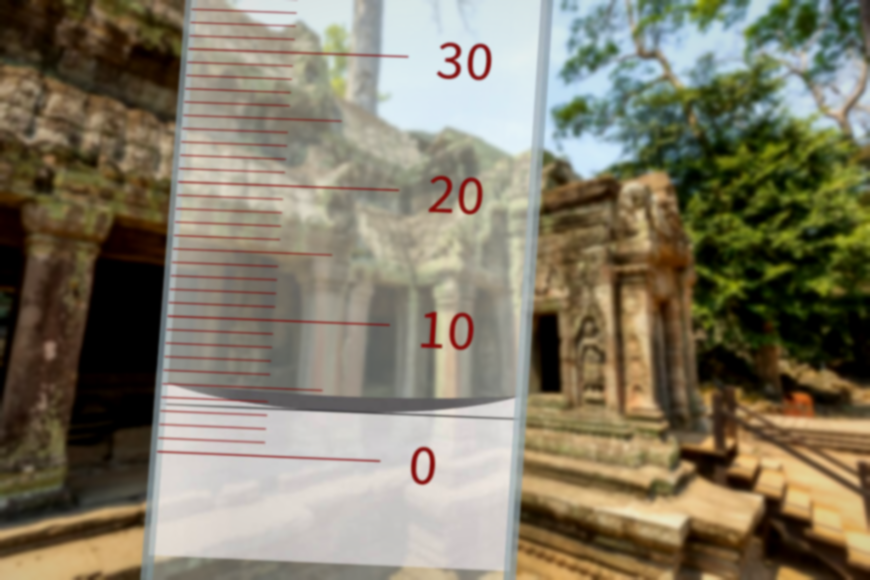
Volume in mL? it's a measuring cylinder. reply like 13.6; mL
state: 3.5; mL
